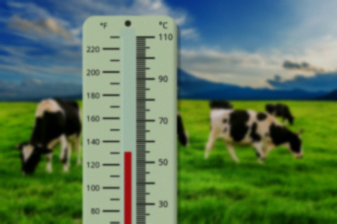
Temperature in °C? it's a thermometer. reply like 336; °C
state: 55; °C
